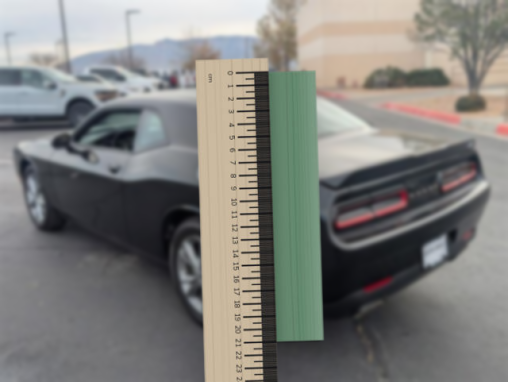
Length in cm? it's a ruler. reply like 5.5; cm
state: 21; cm
